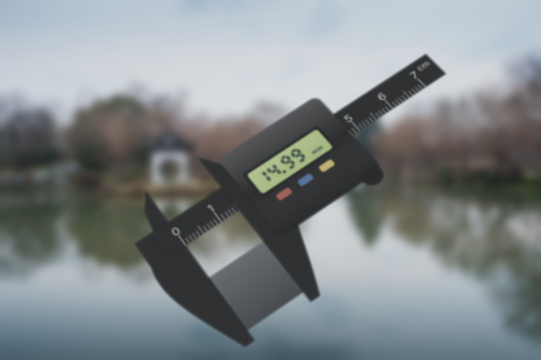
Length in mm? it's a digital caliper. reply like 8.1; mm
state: 14.99; mm
